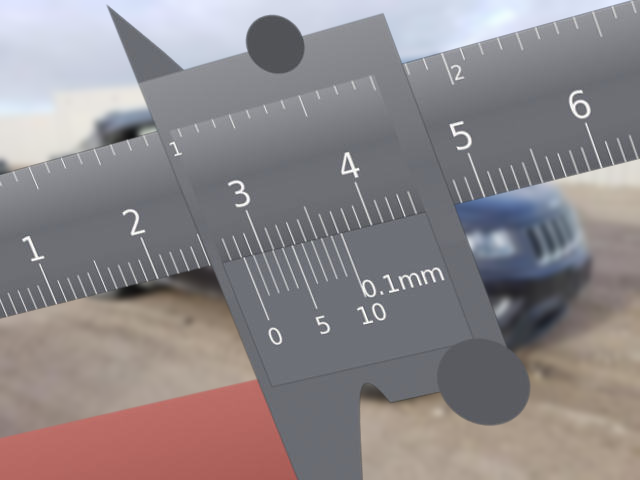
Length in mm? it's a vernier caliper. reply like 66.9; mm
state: 28.2; mm
